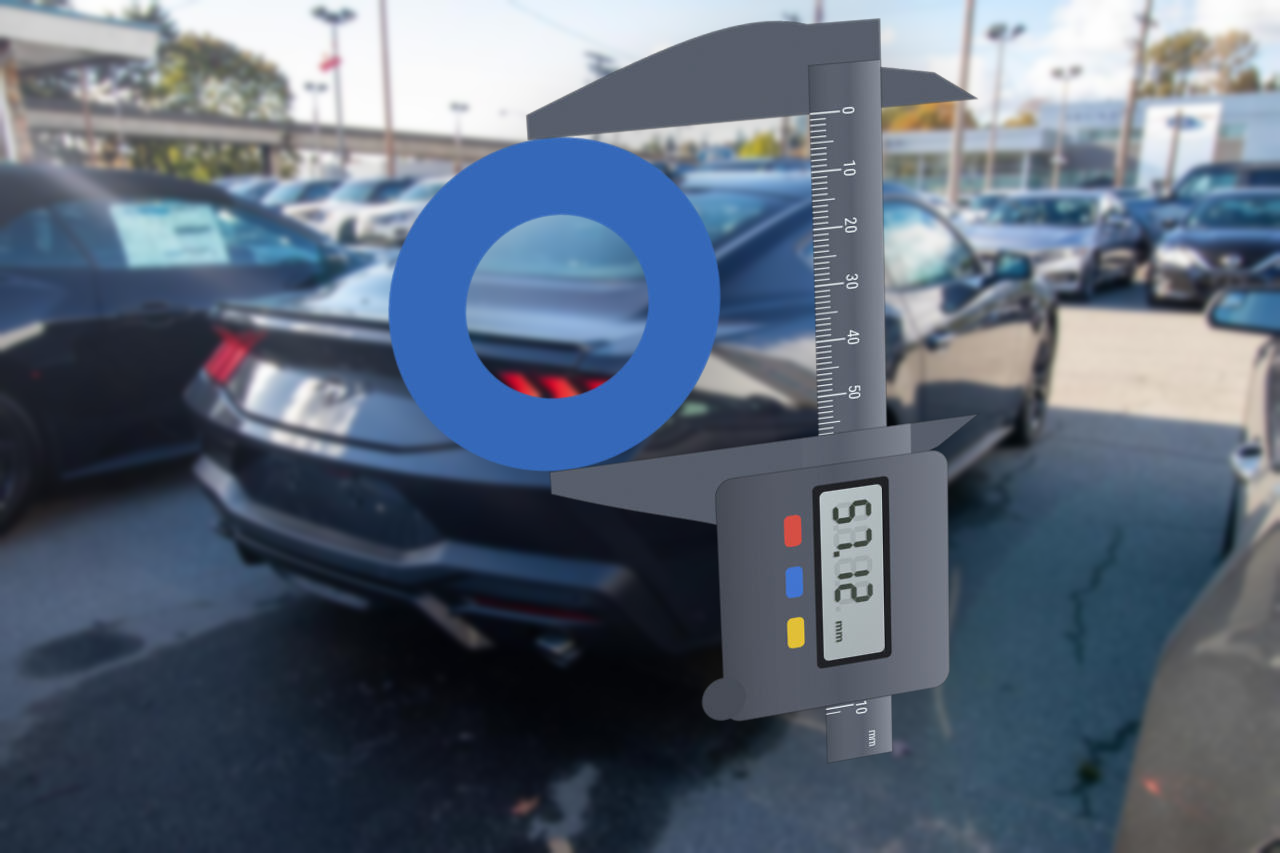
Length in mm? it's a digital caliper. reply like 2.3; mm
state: 57.12; mm
